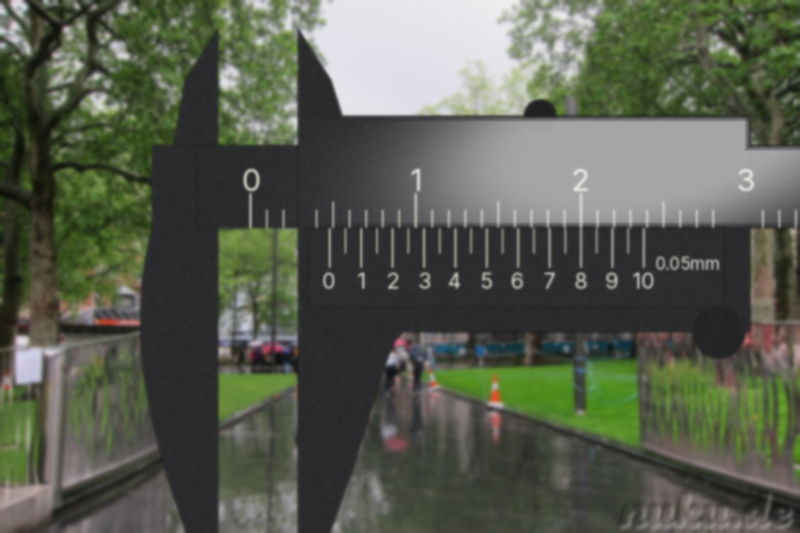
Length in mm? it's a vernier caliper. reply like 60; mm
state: 4.8; mm
